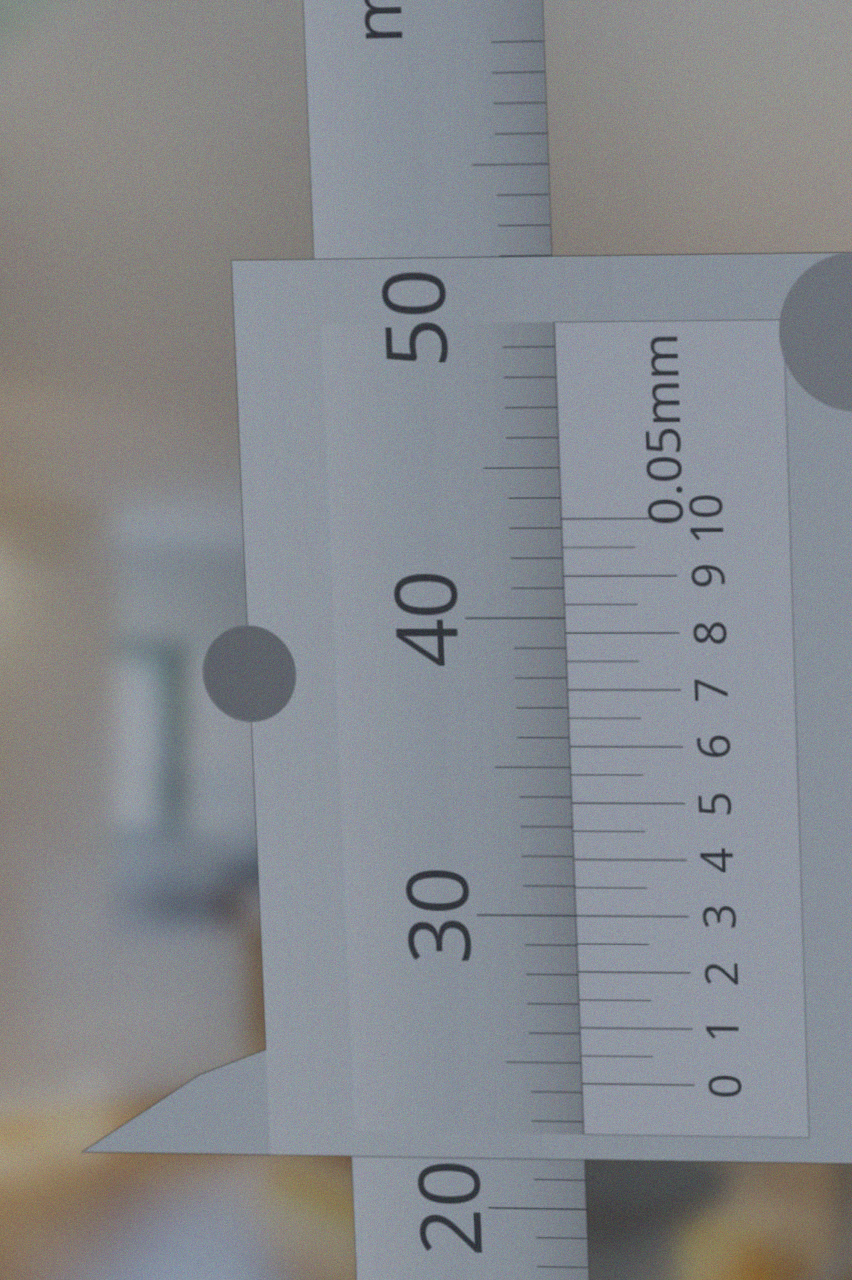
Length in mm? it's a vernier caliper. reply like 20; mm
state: 24.30; mm
